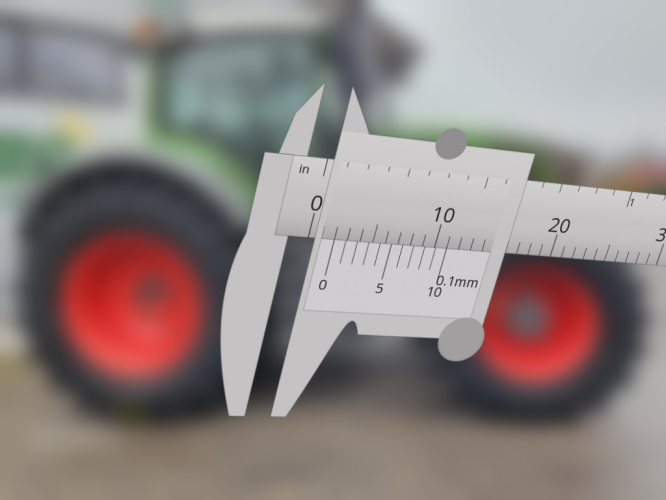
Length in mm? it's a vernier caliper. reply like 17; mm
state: 2.0; mm
